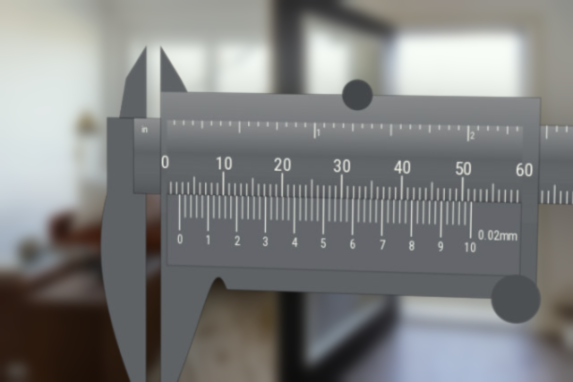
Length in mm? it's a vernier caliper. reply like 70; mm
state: 2.5; mm
